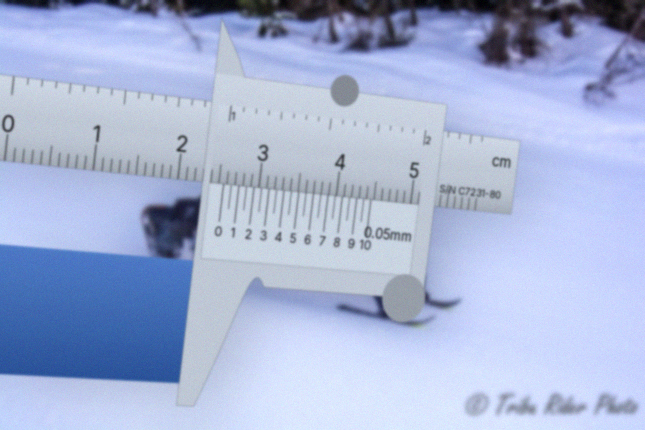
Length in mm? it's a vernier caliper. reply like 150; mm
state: 25.6; mm
